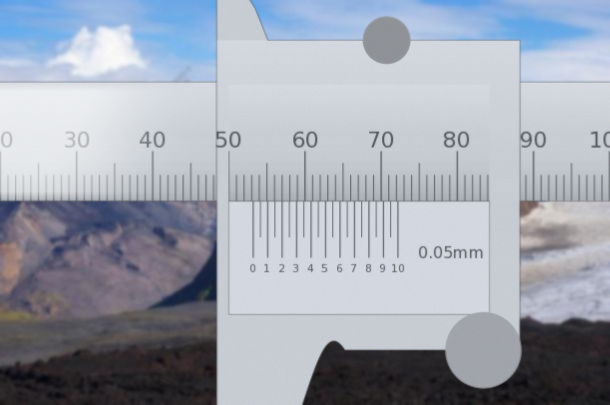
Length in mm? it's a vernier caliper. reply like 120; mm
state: 53.2; mm
